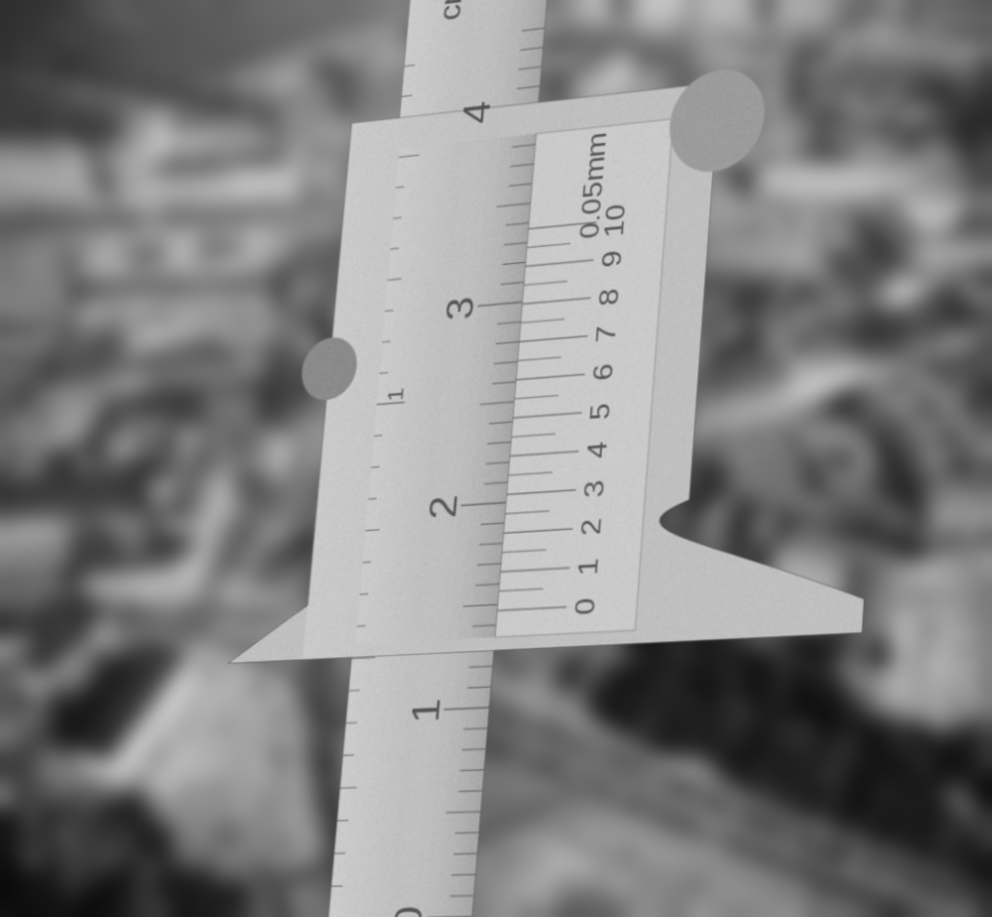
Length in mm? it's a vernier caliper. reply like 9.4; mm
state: 14.7; mm
